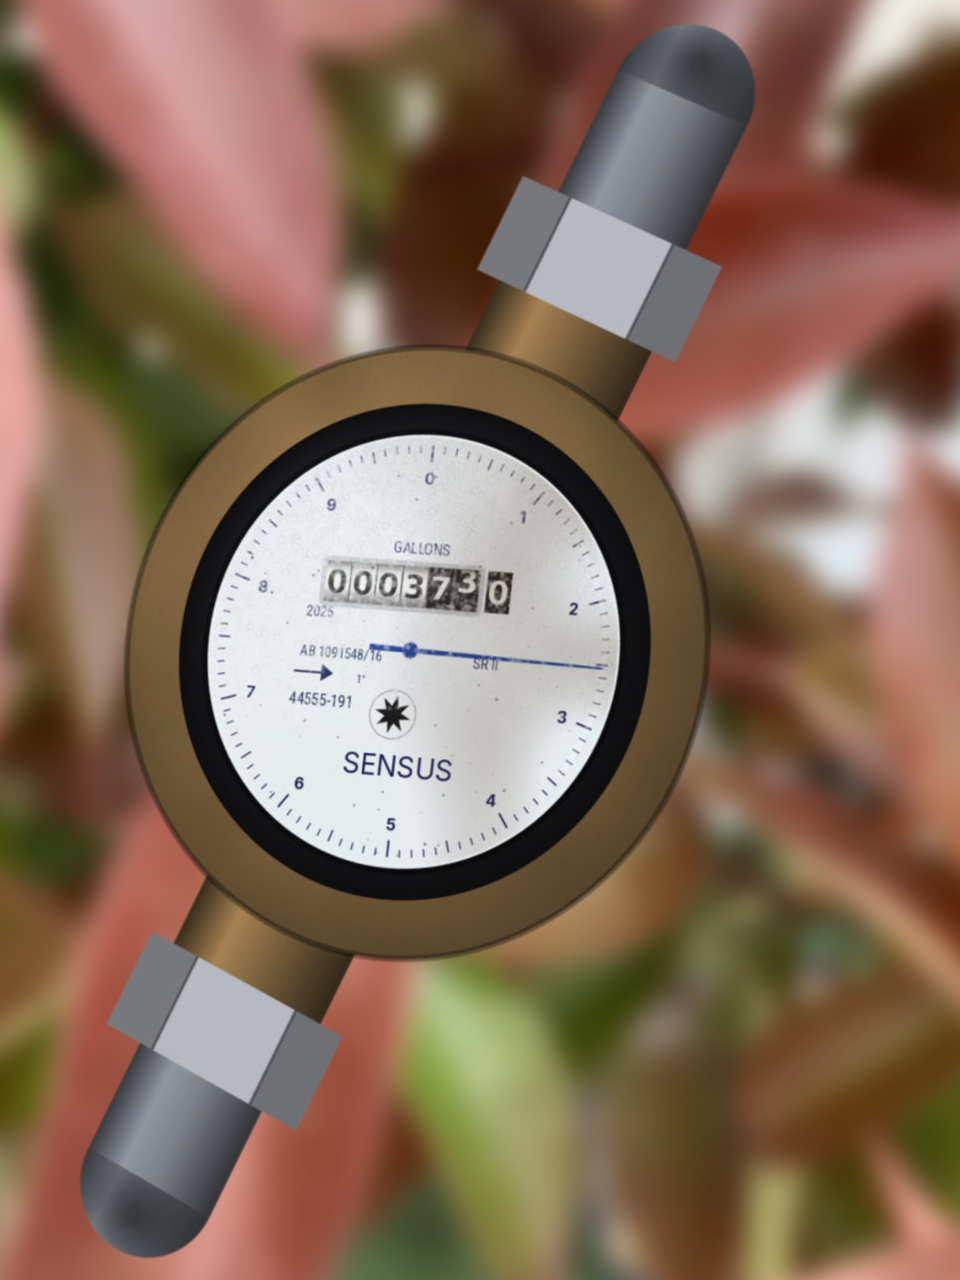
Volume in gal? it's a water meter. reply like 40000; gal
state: 3732.5; gal
